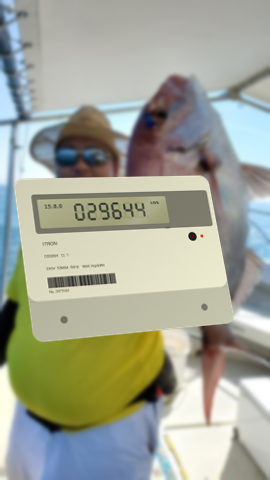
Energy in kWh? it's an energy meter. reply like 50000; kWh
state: 29644; kWh
